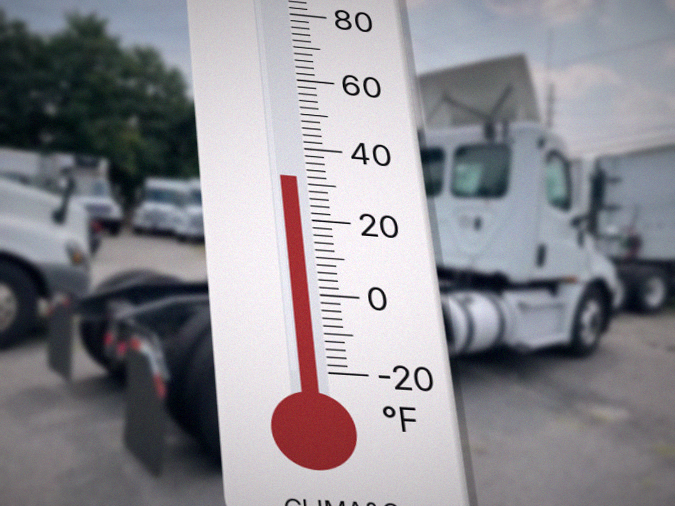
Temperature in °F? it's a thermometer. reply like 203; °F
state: 32; °F
